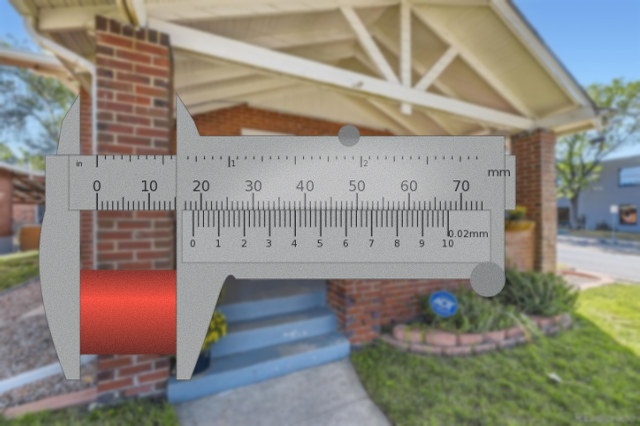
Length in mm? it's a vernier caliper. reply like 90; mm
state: 18.5; mm
